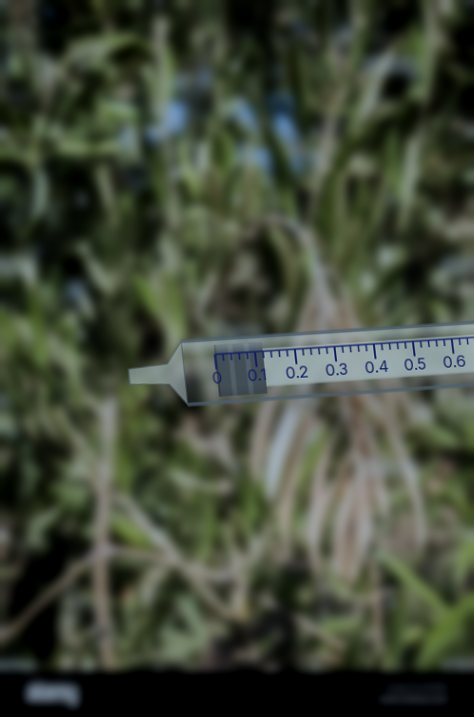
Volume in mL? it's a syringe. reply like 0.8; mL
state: 0; mL
